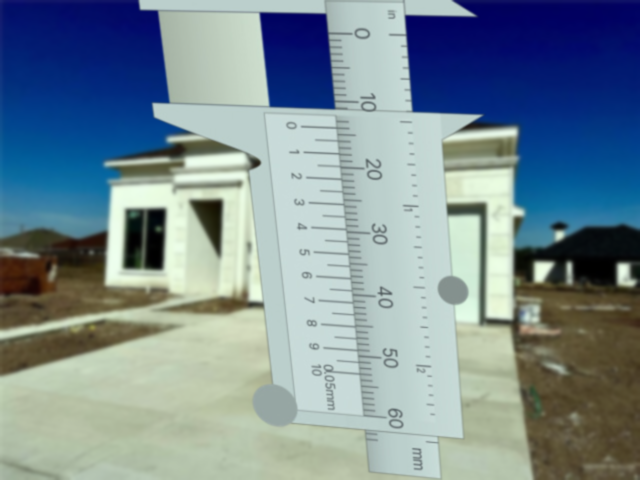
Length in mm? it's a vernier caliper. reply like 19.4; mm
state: 14.0; mm
